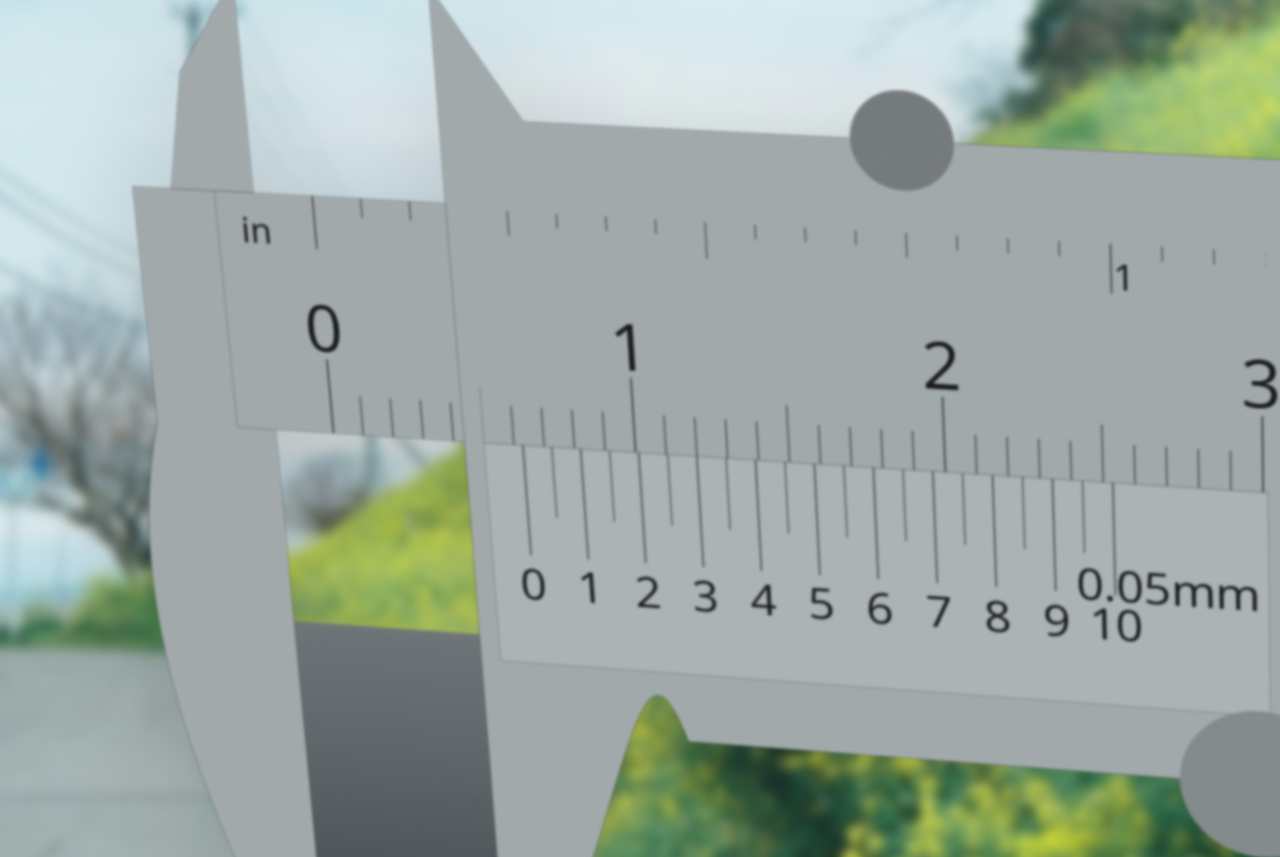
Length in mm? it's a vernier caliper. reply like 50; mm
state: 6.3; mm
